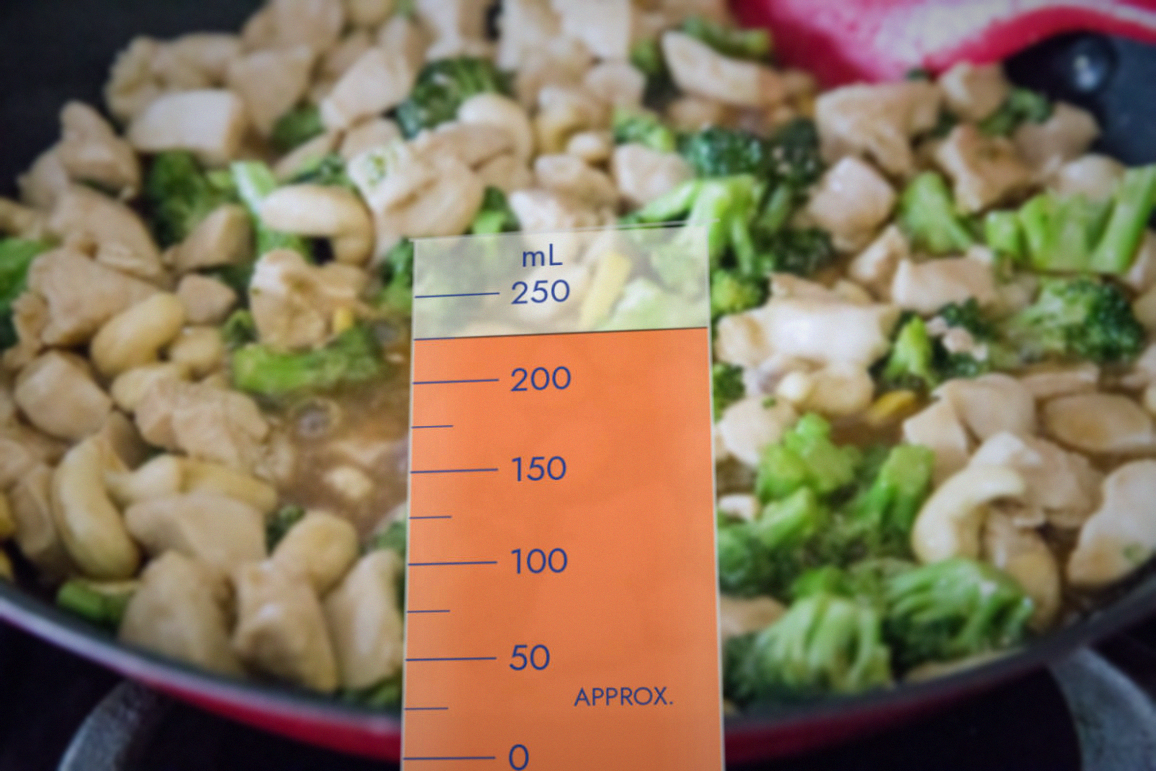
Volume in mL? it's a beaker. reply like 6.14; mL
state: 225; mL
